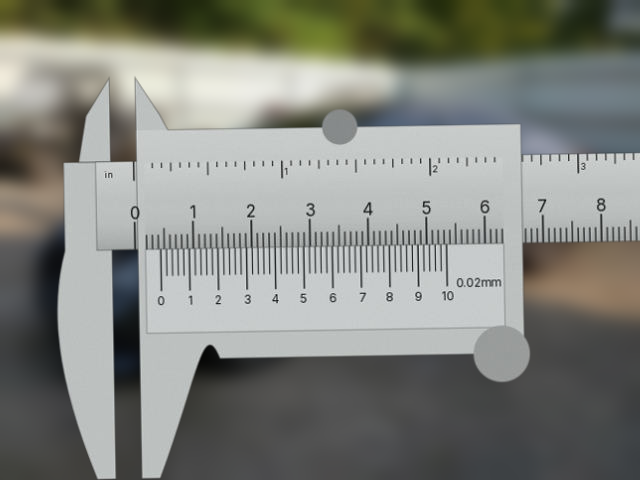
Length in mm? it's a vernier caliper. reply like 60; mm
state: 4.4; mm
